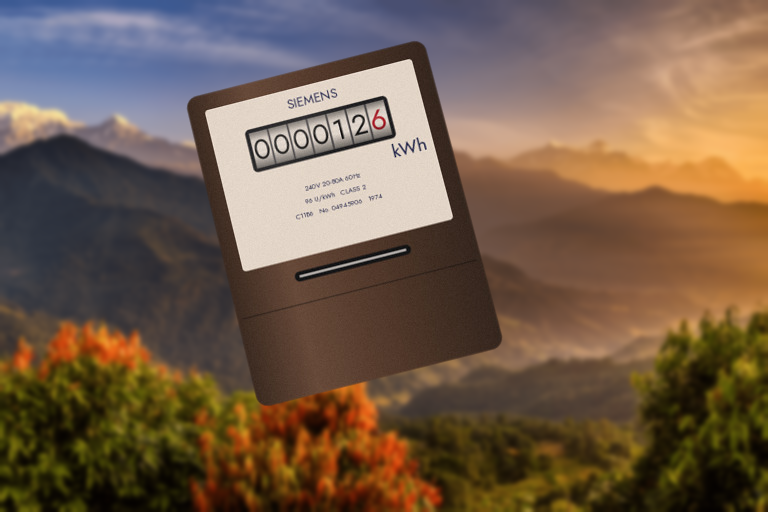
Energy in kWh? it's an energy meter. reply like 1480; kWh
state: 12.6; kWh
